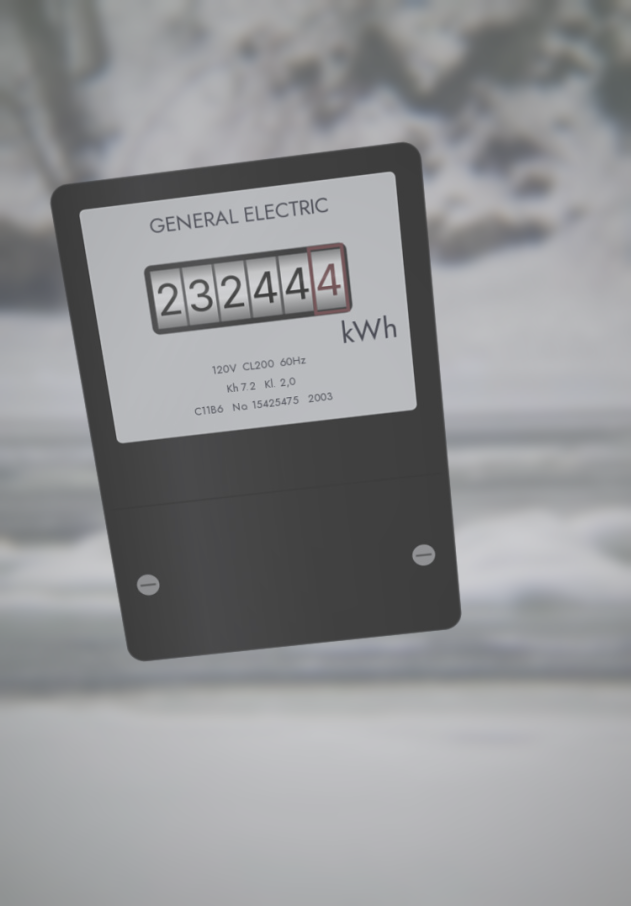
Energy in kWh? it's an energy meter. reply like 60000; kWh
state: 23244.4; kWh
